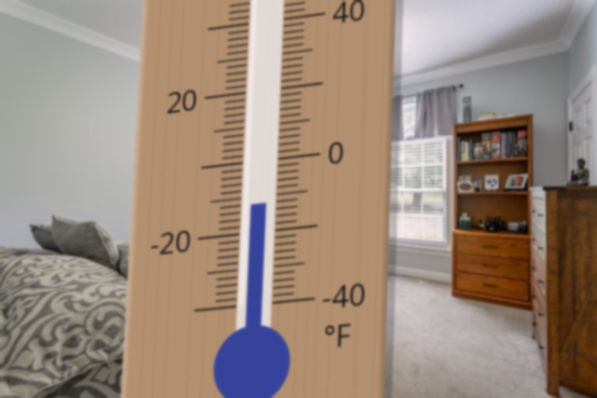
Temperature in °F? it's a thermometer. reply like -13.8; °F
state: -12; °F
